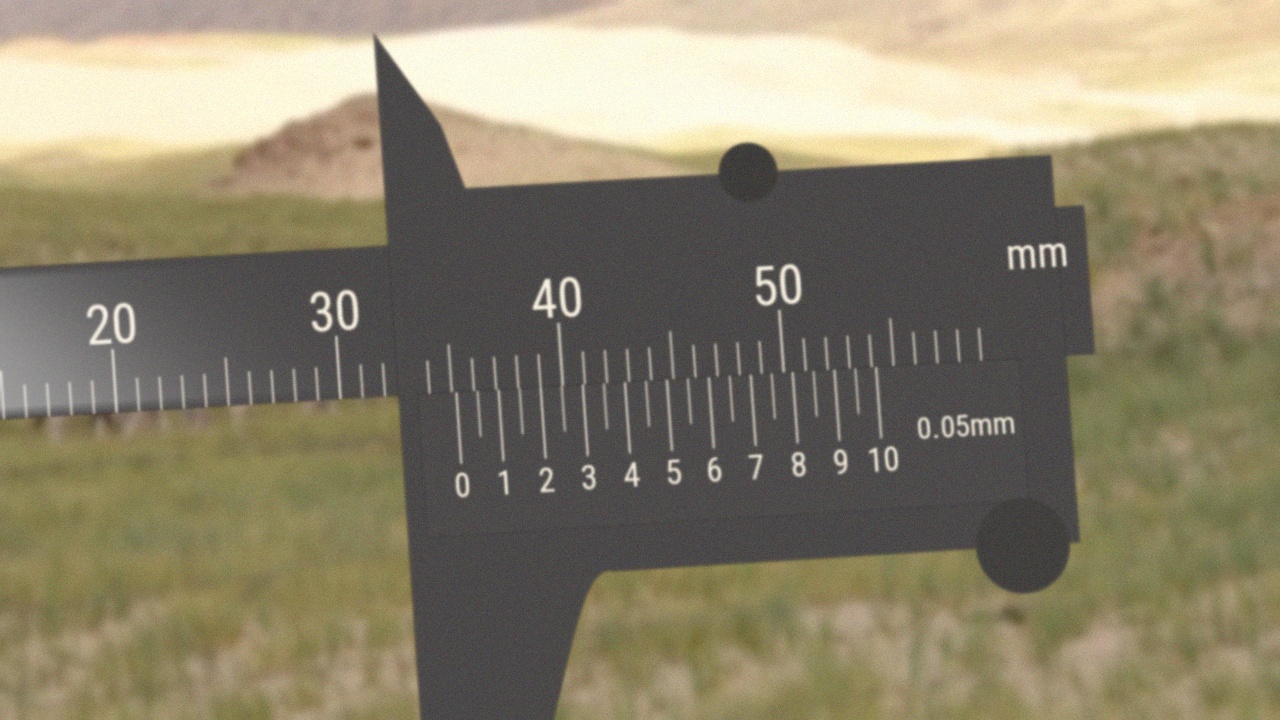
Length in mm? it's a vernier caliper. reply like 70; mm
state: 35.2; mm
